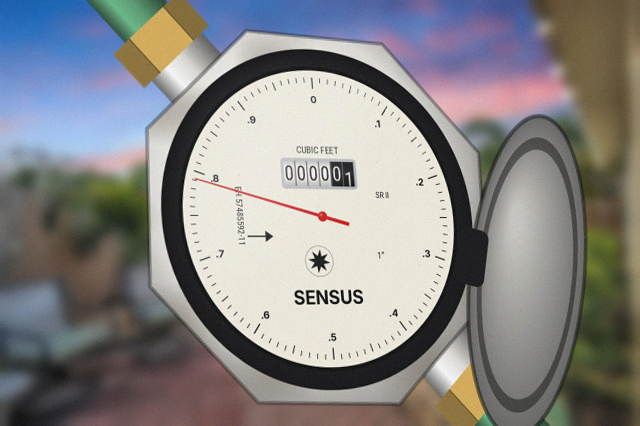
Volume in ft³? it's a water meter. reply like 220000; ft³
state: 0.79; ft³
